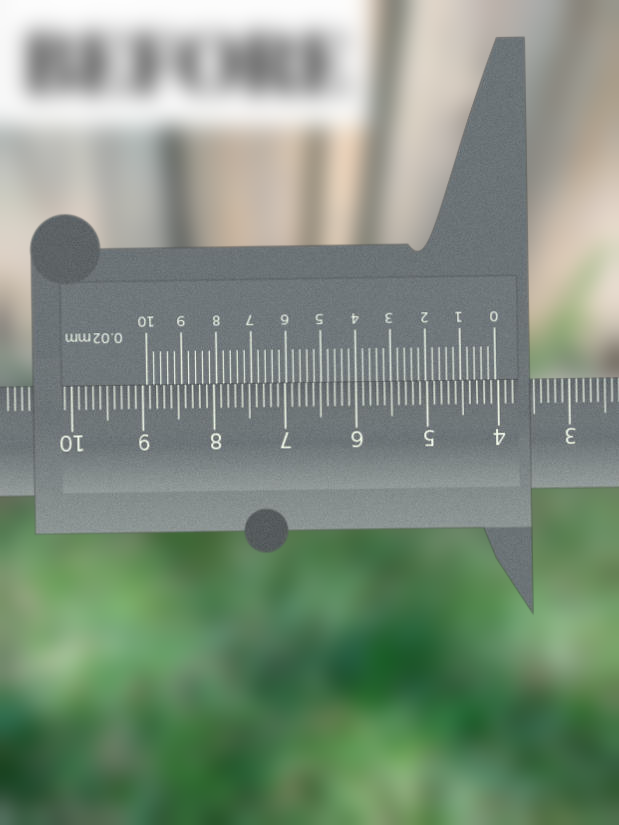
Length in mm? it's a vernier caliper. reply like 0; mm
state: 40.4; mm
